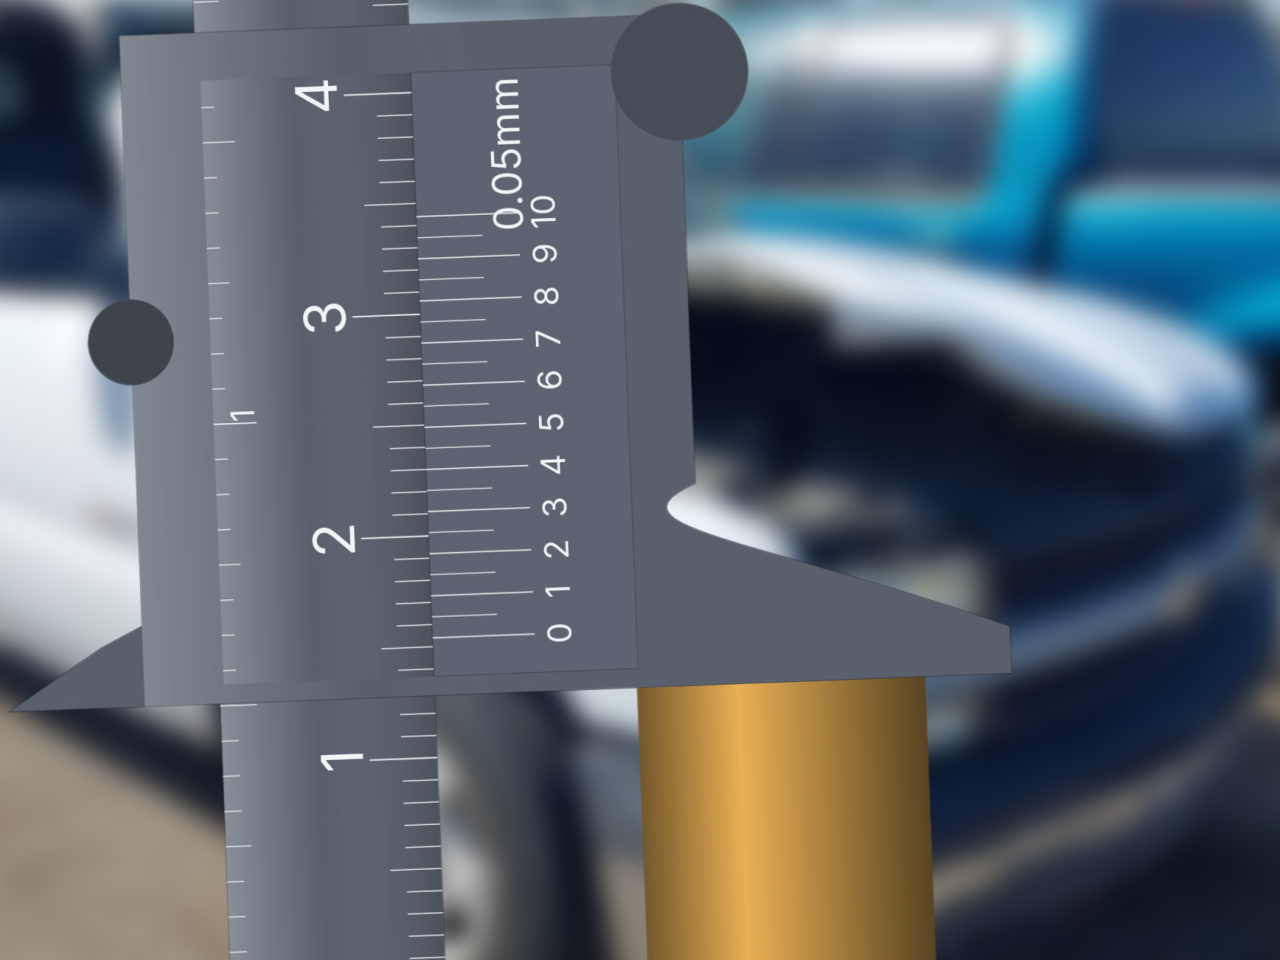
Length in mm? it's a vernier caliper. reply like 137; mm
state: 15.4; mm
